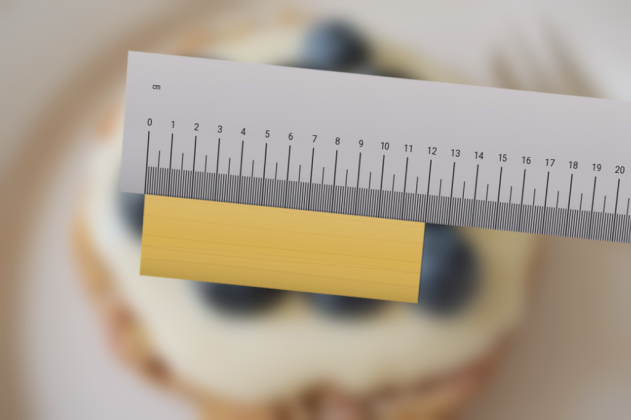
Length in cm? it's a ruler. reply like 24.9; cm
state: 12; cm
